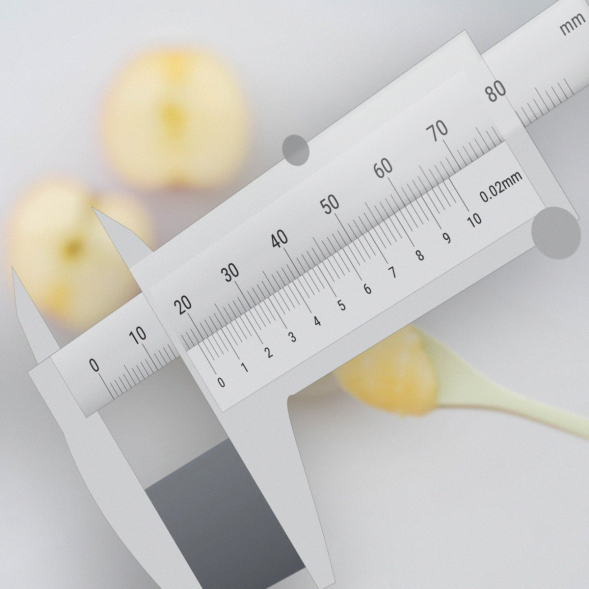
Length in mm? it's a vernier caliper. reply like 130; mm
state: 18.8; mm
